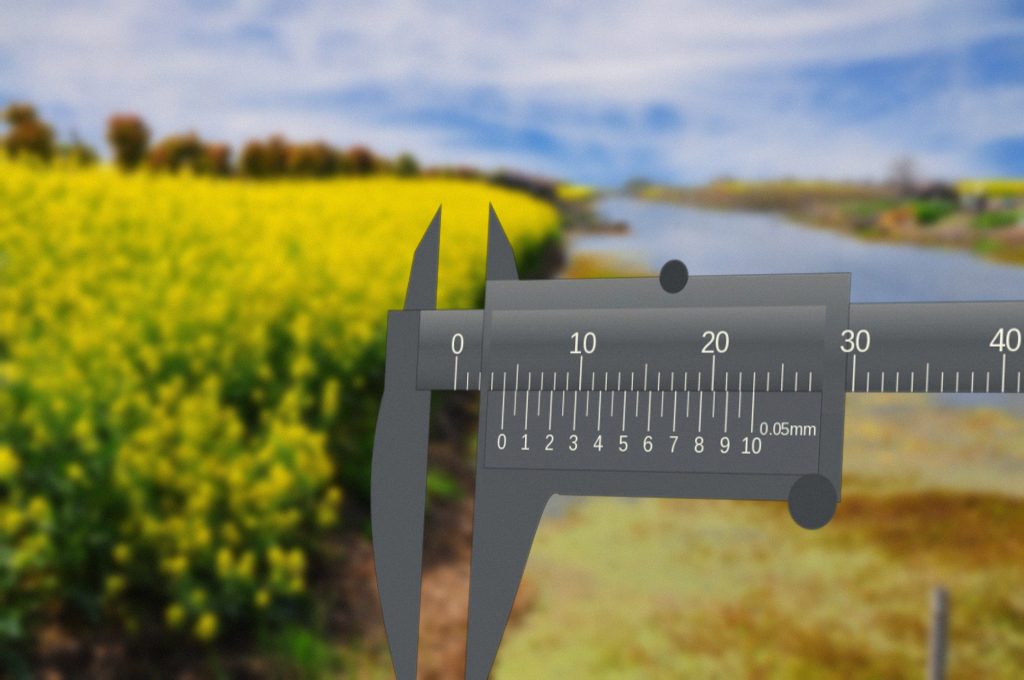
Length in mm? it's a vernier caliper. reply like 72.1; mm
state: 4.0; mm
